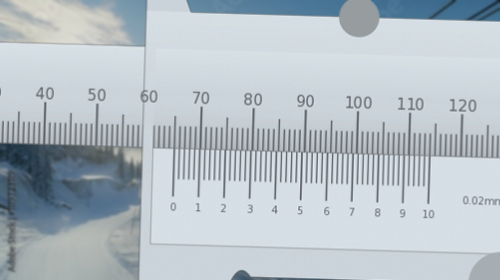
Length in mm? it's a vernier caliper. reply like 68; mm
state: 65.0; mm
